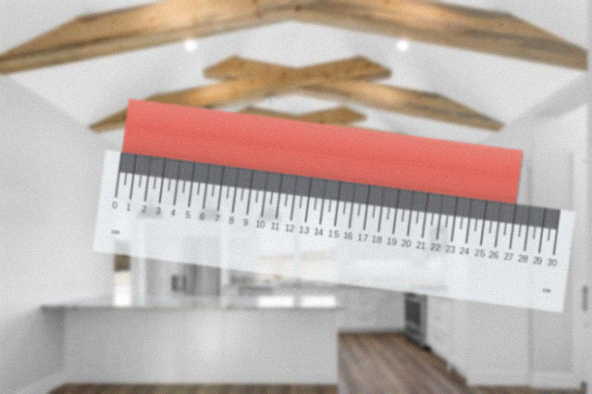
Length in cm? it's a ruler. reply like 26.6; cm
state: 27; cm
